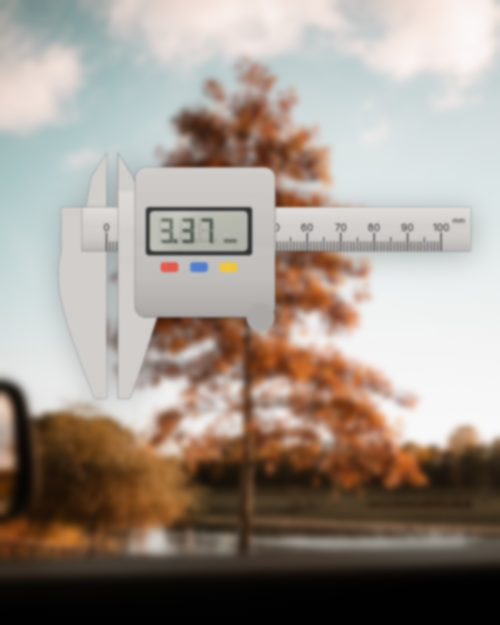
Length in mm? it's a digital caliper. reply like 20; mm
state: 3.37; mm
